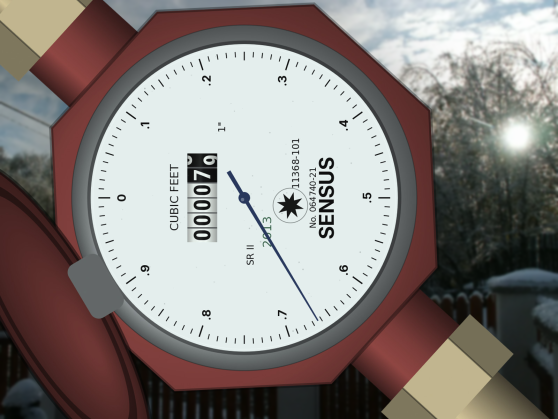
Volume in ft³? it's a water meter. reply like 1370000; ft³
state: 78.66; ft³
